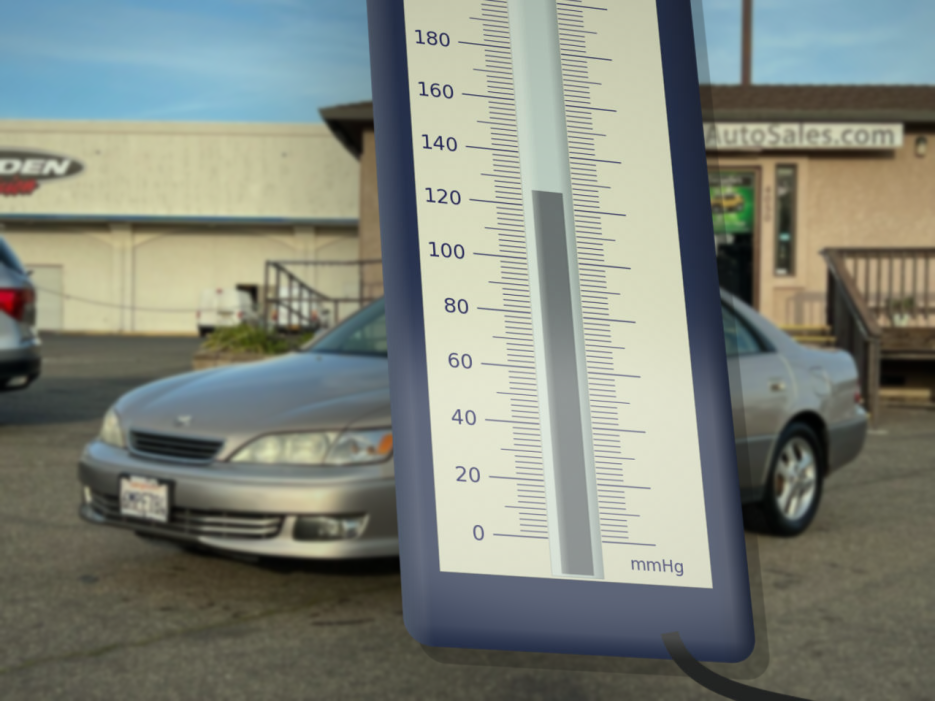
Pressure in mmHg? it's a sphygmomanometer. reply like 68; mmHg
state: 126; mmHg
